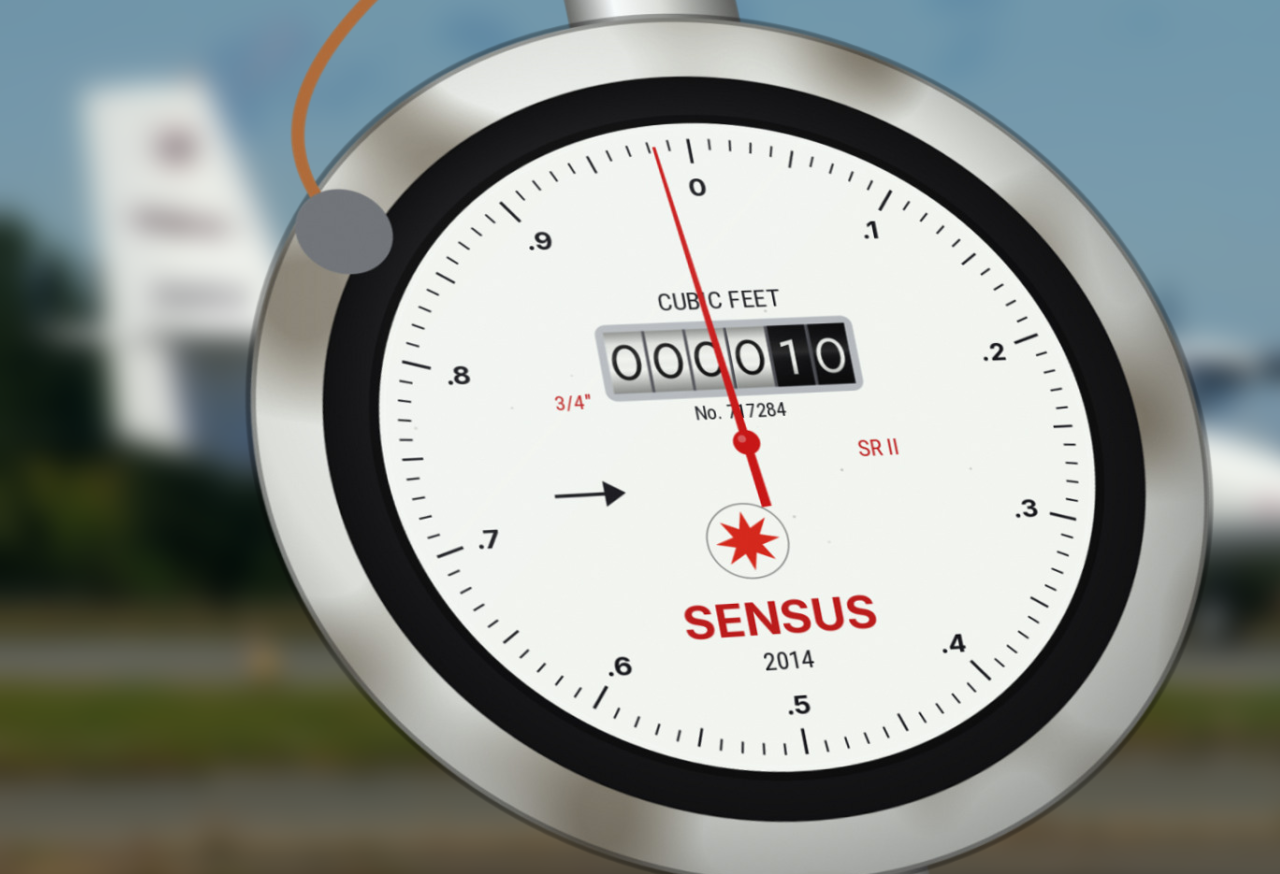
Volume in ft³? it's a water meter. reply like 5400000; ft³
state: 9.98; ft³
